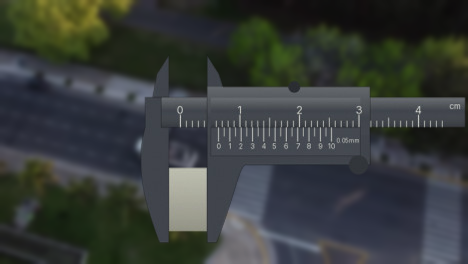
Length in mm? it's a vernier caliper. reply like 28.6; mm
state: 6.4; mm
